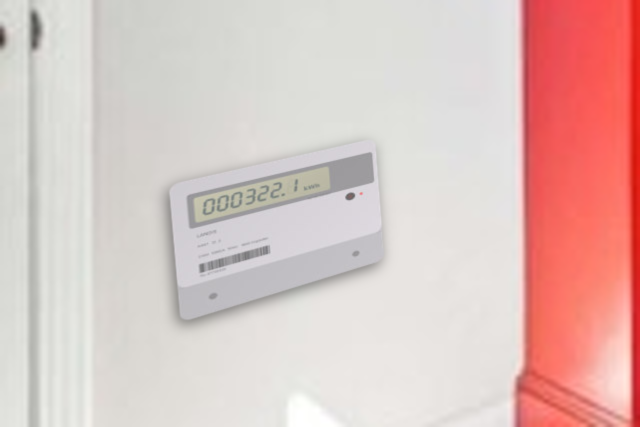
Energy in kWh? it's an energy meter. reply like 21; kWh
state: 322.1; kWh
